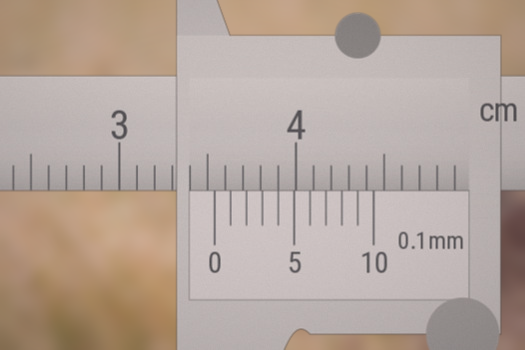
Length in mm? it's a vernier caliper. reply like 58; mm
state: 35.4; mm
